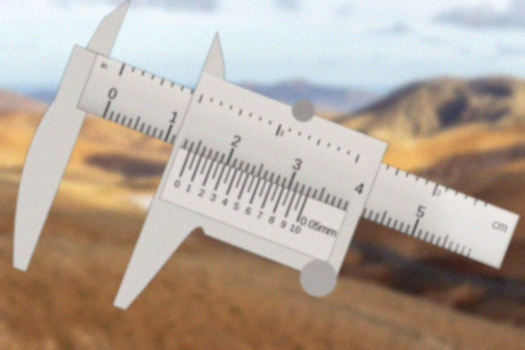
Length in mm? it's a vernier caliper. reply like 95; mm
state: 14.0; mm
